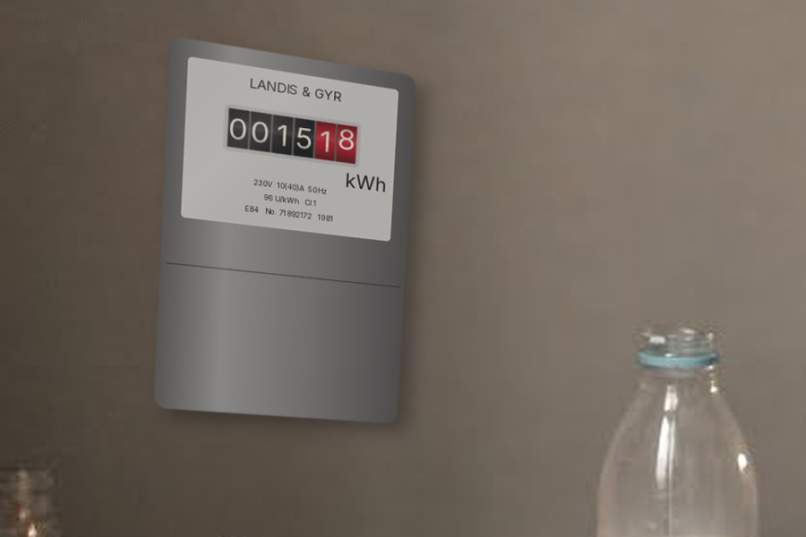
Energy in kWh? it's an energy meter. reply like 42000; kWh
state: 15.18; kWh
